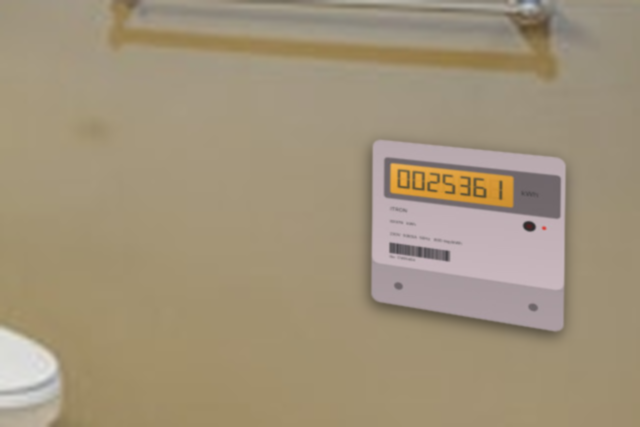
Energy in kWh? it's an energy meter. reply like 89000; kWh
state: 25361; kWh
